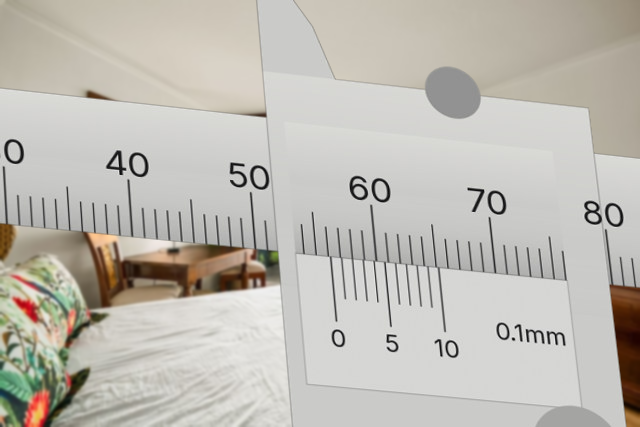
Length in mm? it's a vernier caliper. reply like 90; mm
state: 56.2; mm
